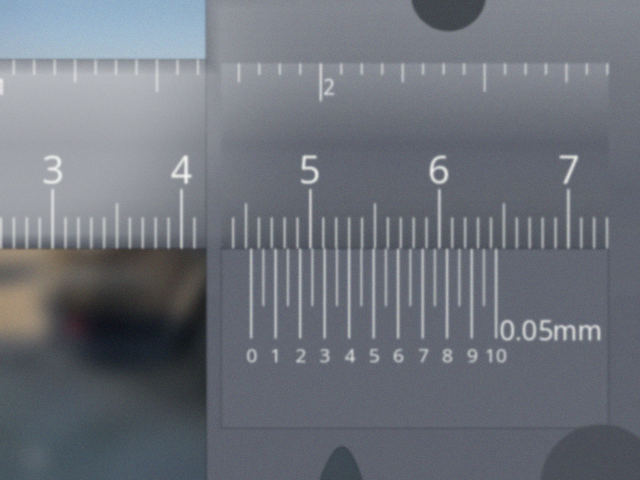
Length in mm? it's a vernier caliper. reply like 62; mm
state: 45.4; mm
